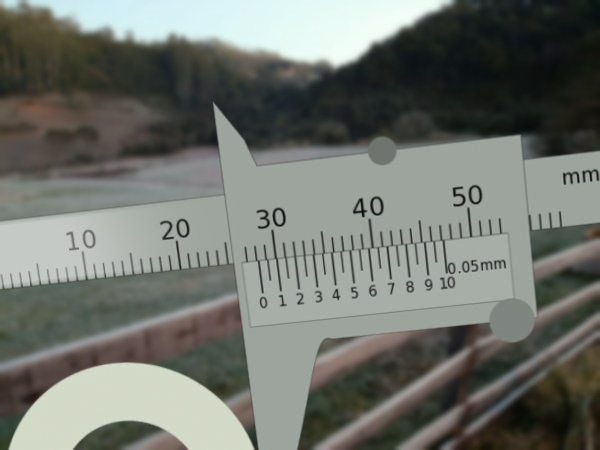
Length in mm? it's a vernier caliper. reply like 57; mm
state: 28.2; mm
